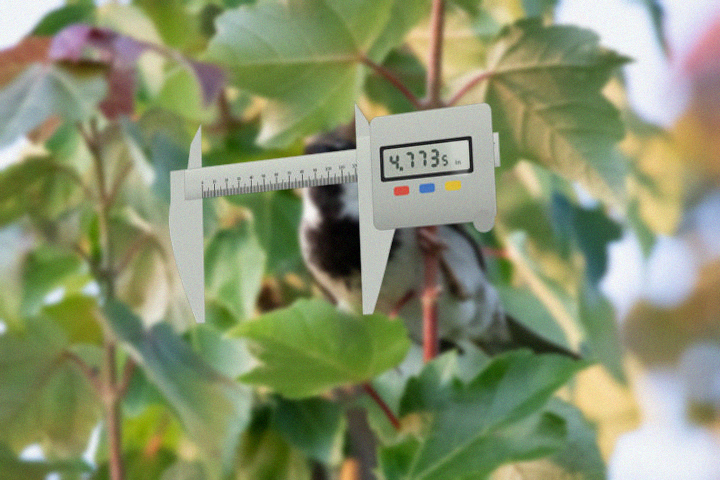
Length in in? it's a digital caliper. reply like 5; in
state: 4.7735; in
